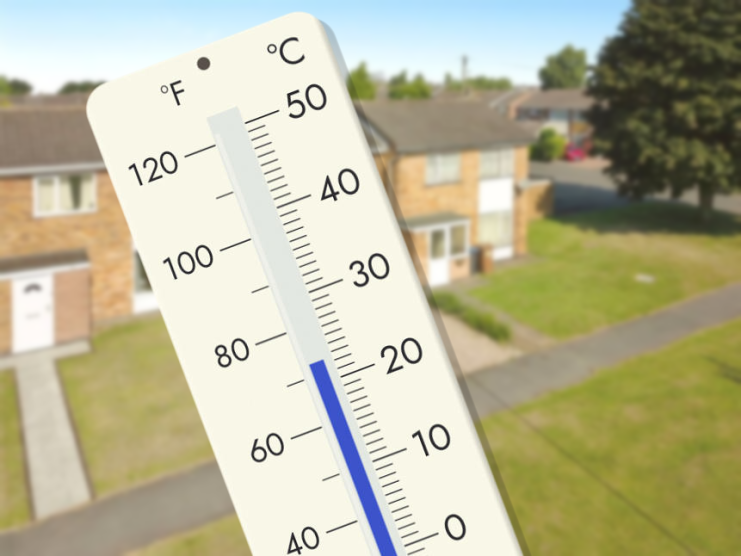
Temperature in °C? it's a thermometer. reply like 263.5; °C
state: 22.5; °C
